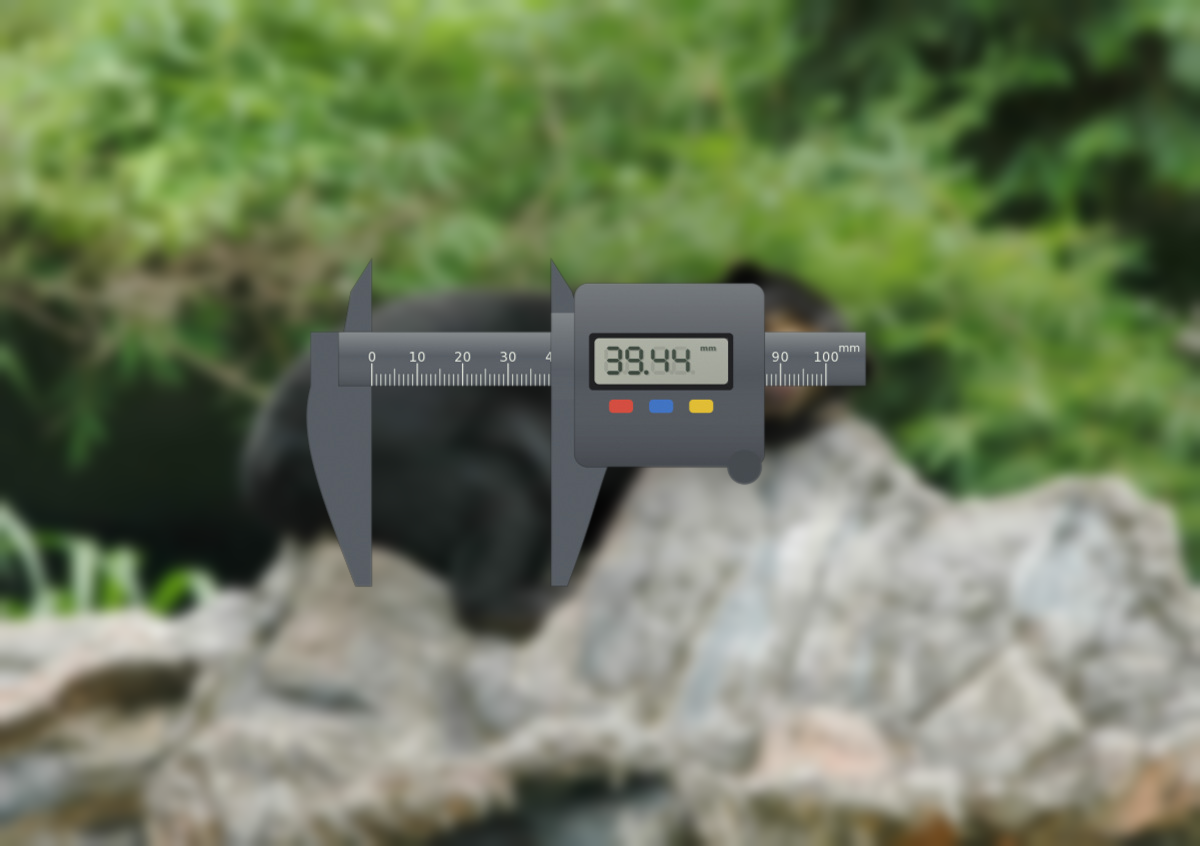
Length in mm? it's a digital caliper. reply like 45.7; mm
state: 39.44; mm
